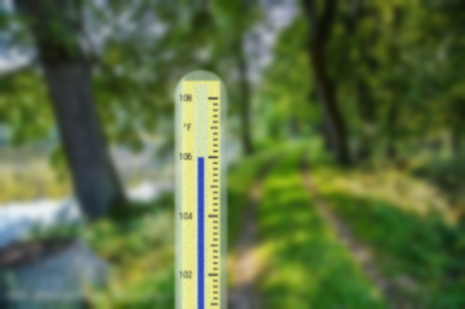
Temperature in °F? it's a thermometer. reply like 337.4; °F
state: 106; °F
